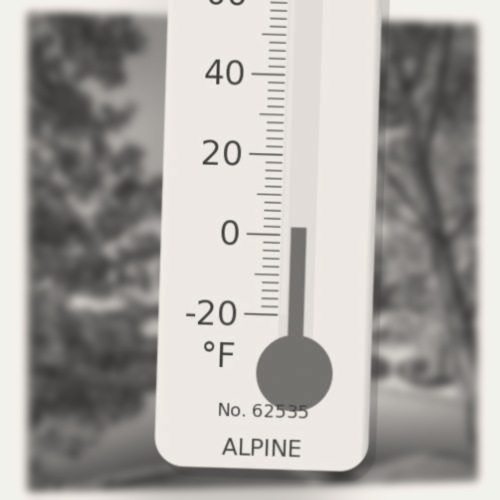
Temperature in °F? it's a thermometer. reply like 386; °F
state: 2; °F
